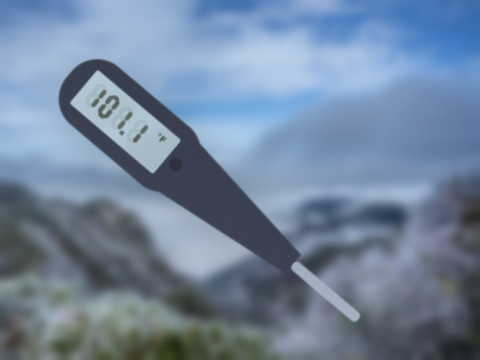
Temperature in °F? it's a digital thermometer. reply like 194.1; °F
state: 101.1; °F
